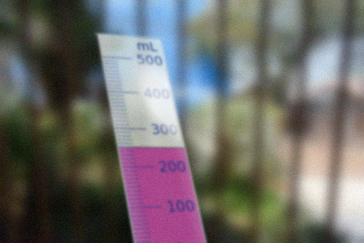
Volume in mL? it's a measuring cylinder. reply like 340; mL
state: 250; mL
